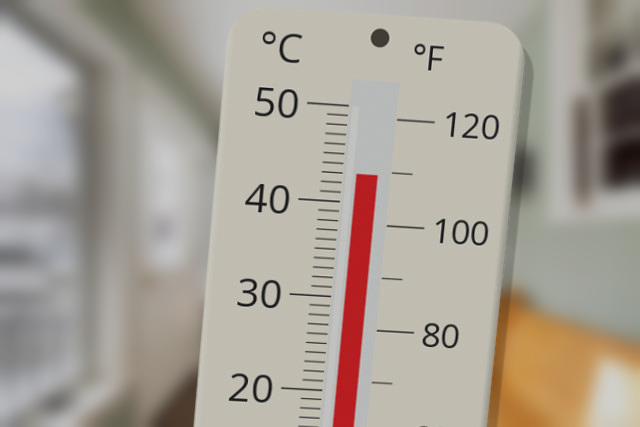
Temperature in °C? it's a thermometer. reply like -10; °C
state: 43; °C
